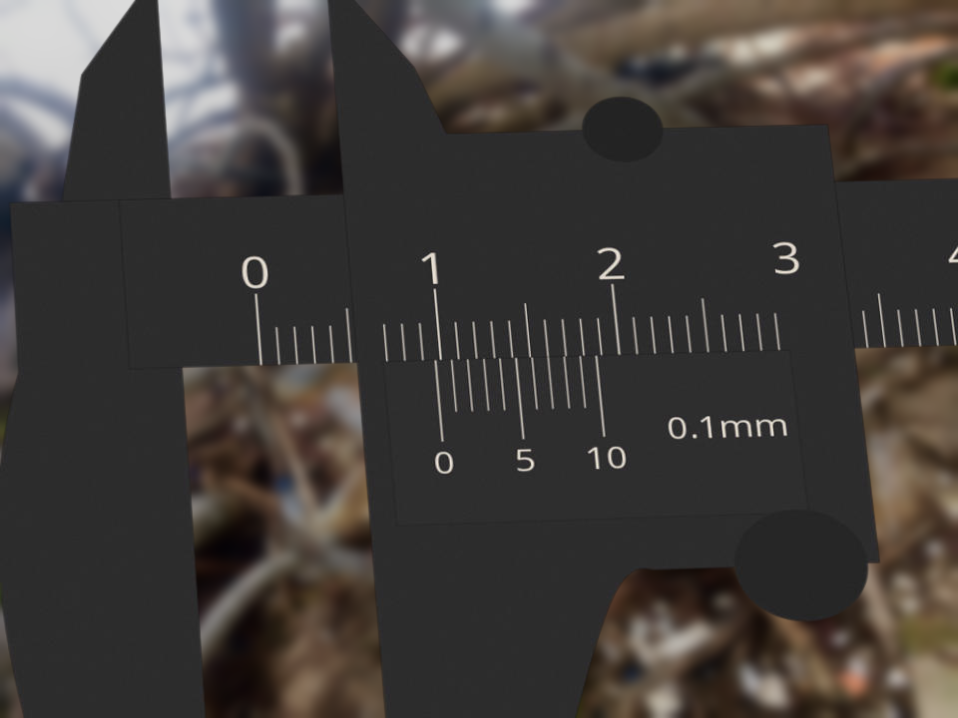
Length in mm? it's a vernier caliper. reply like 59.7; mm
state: 9.7; mm
